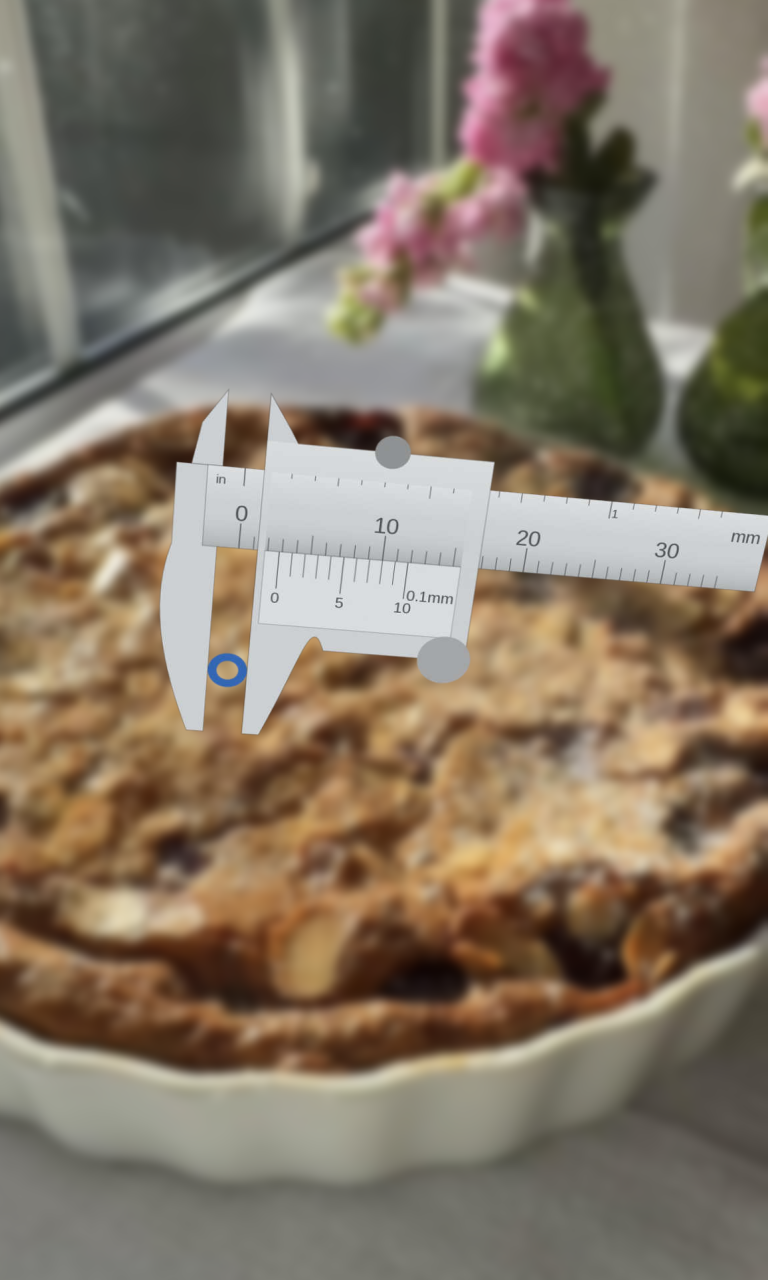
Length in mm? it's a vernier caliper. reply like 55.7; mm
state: 2.8; mm
